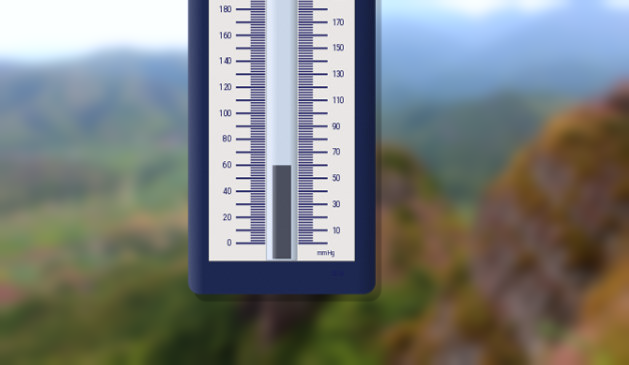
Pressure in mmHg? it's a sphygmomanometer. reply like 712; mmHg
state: 60; mmHg
